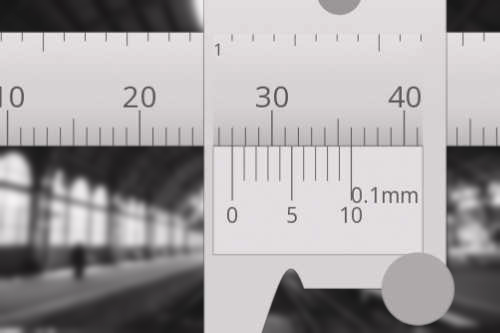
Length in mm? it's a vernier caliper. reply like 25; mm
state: 27.0; mm
